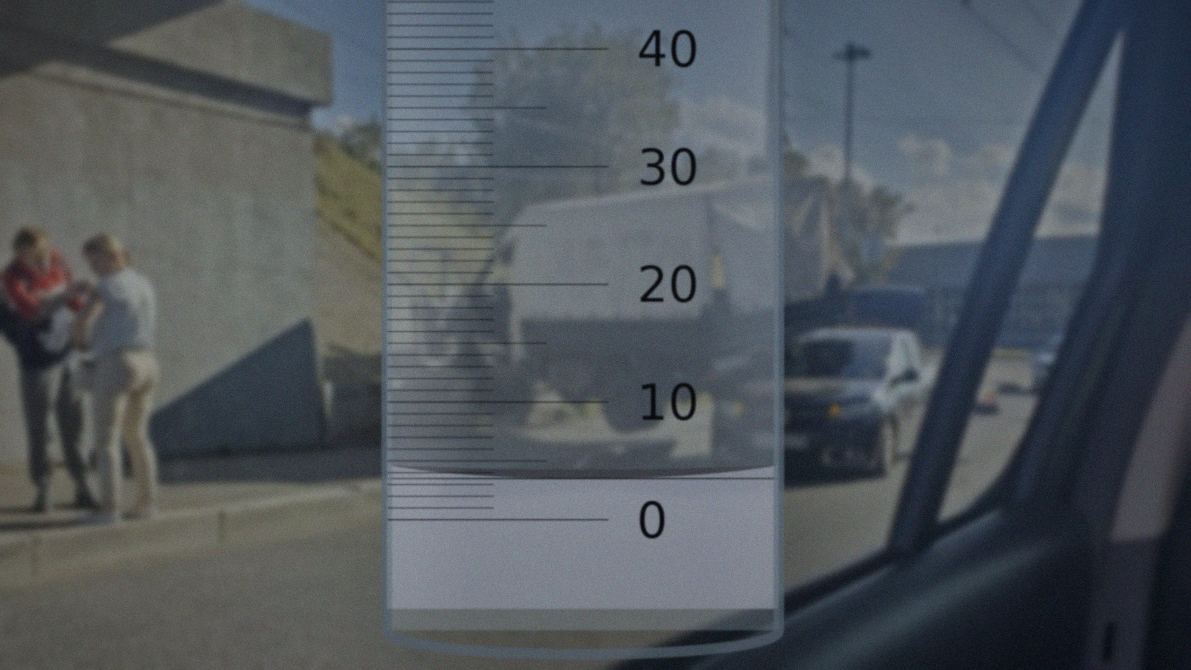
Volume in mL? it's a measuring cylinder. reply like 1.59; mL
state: 3.5; mL
